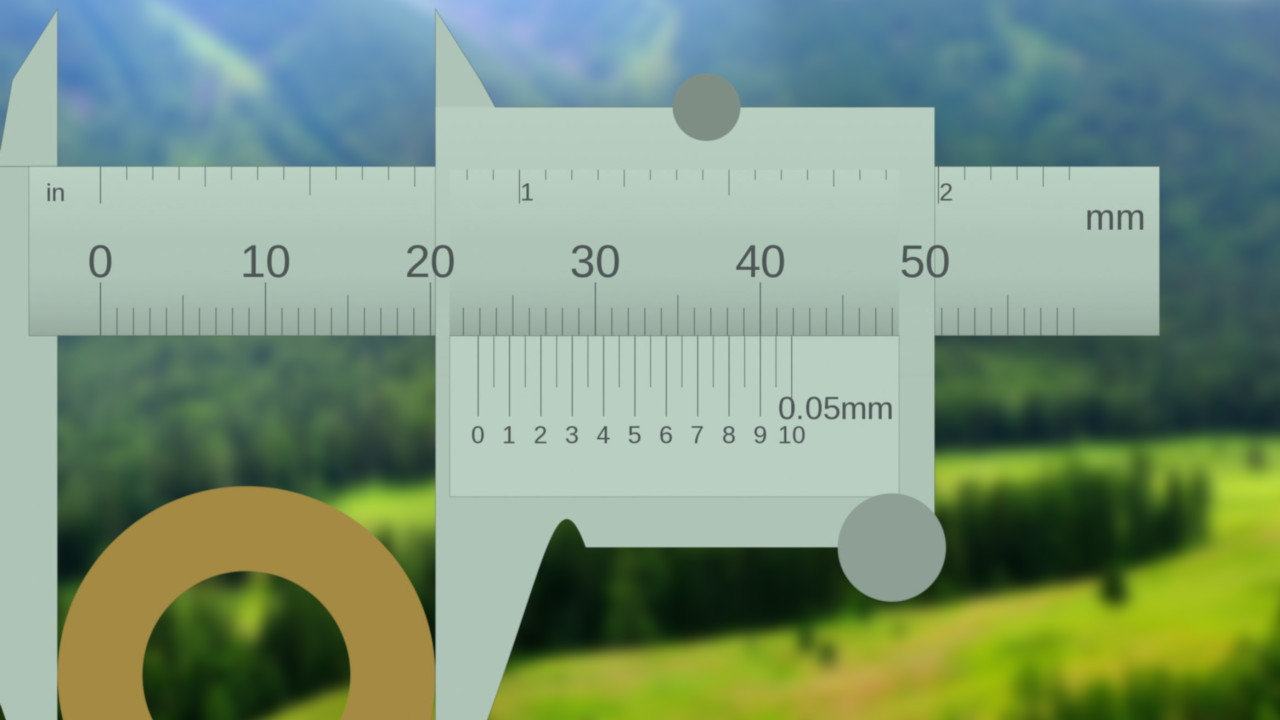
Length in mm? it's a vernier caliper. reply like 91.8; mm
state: 22.9; mm
